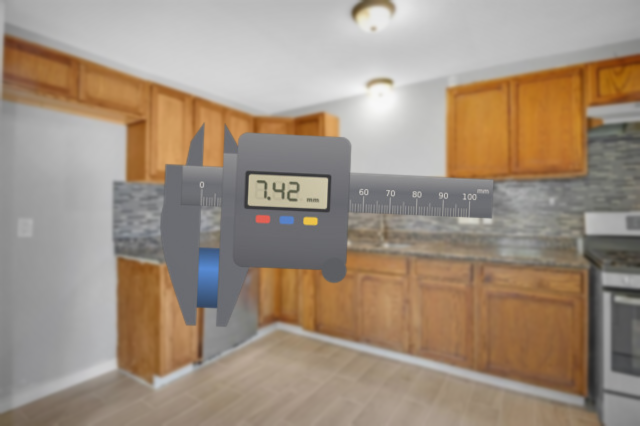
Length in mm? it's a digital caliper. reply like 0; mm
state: 7.42; mm
